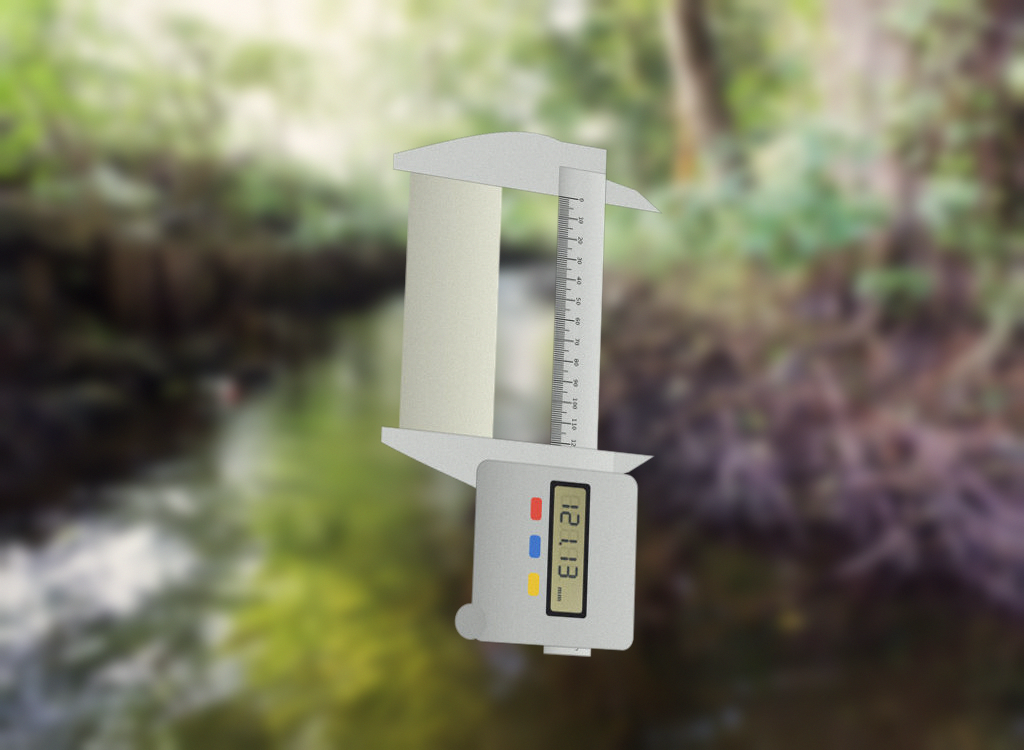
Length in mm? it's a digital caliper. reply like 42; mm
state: 121.13; mm
